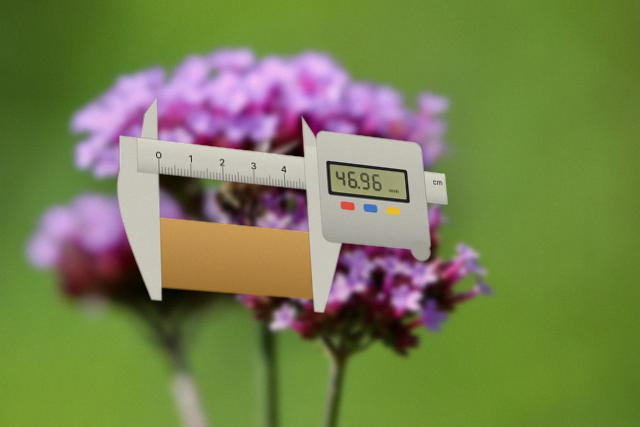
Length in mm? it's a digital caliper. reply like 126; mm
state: 46.96; mm
